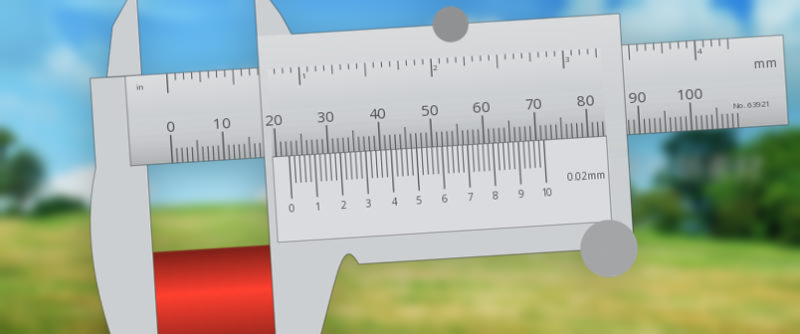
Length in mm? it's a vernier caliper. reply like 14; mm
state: 22.5; mm
